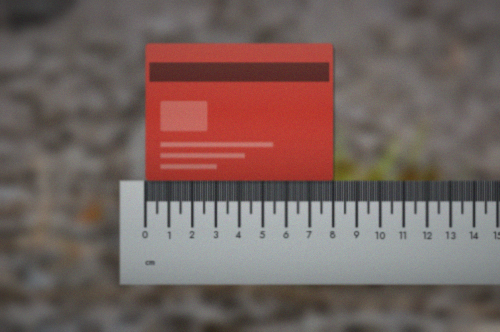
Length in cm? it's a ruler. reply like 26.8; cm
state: 8; cm
